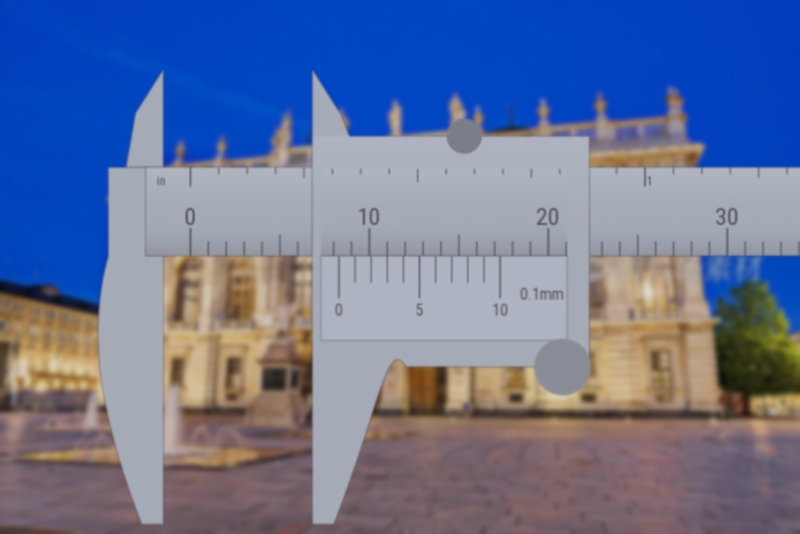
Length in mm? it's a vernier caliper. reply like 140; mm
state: 8.3; mm
